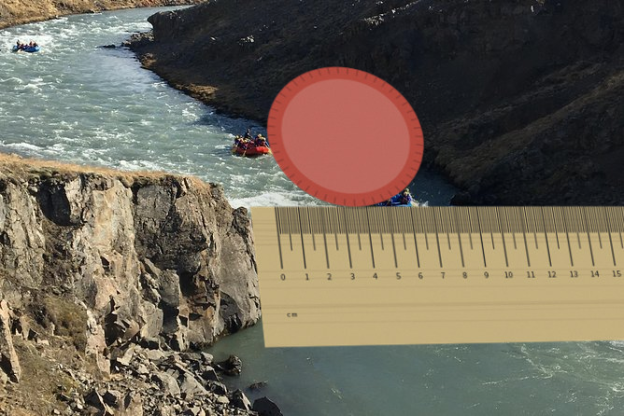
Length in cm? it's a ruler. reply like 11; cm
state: 7; cm
